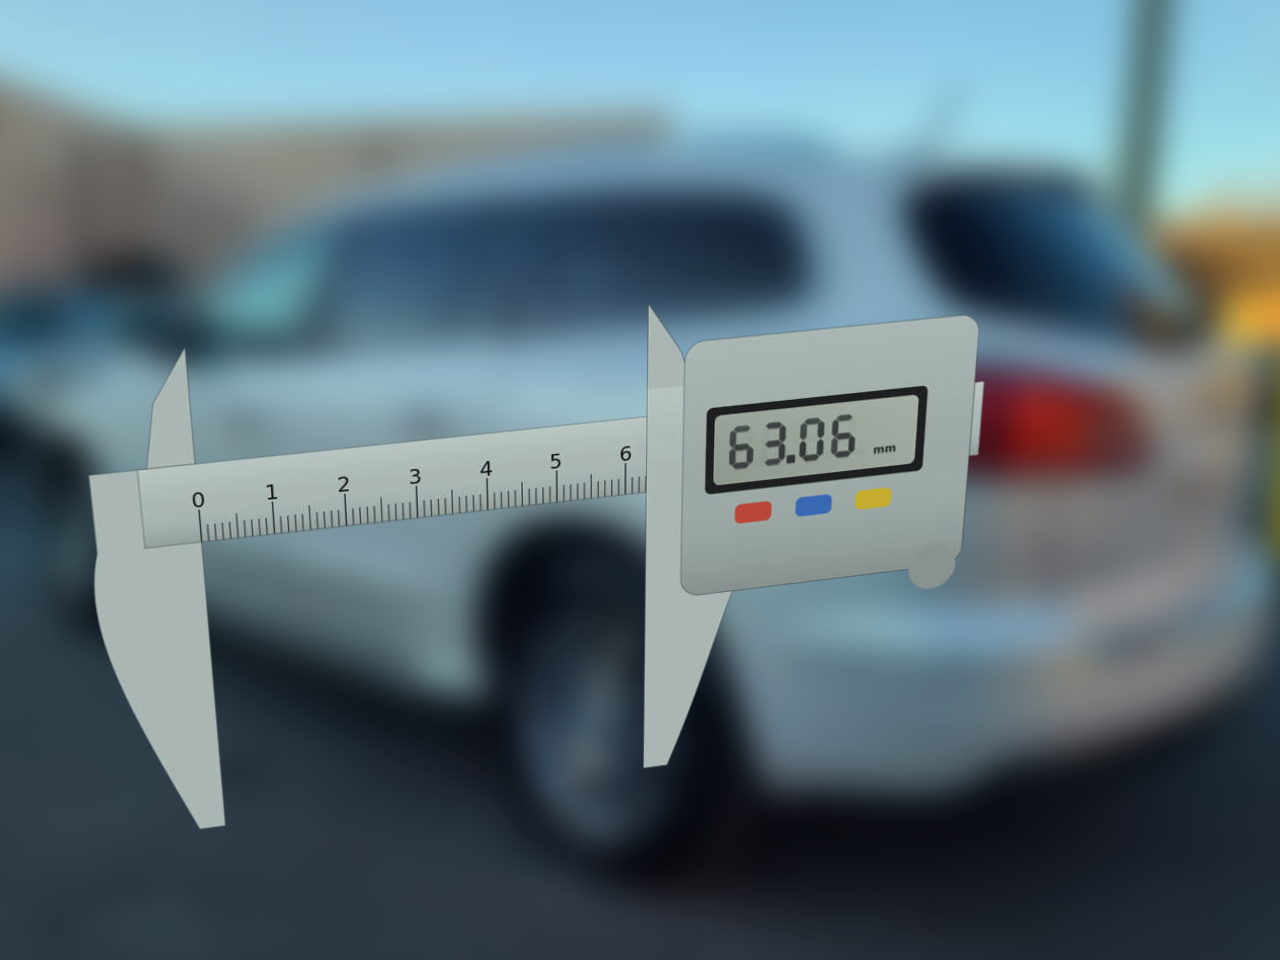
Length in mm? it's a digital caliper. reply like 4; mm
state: 63.06; mm
